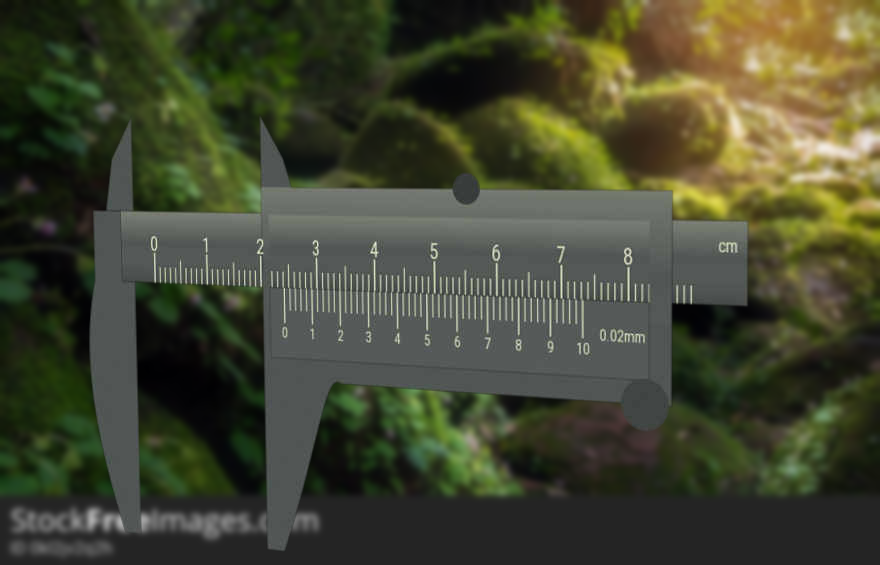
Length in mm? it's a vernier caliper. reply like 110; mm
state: 24.2; mm
